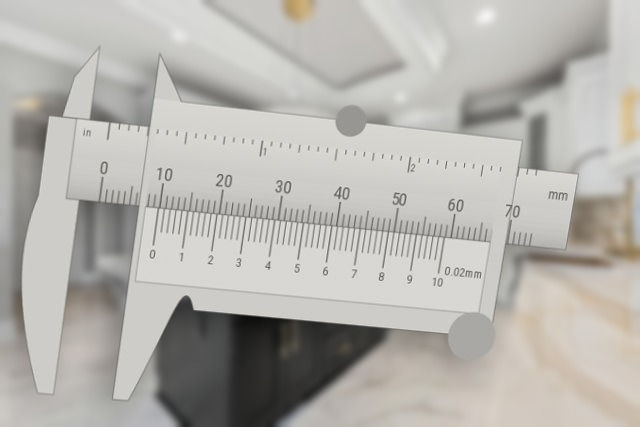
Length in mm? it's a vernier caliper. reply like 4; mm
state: 9.8; mm
